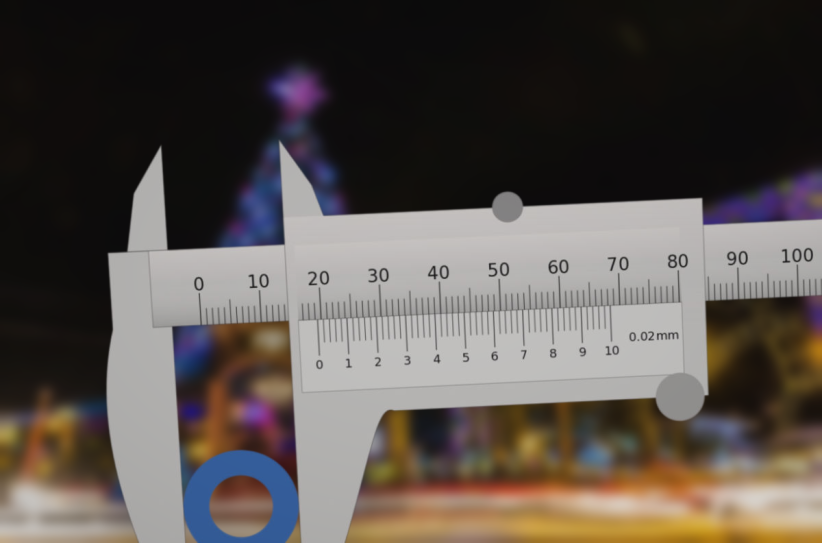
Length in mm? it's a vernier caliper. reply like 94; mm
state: 19.4; mm
